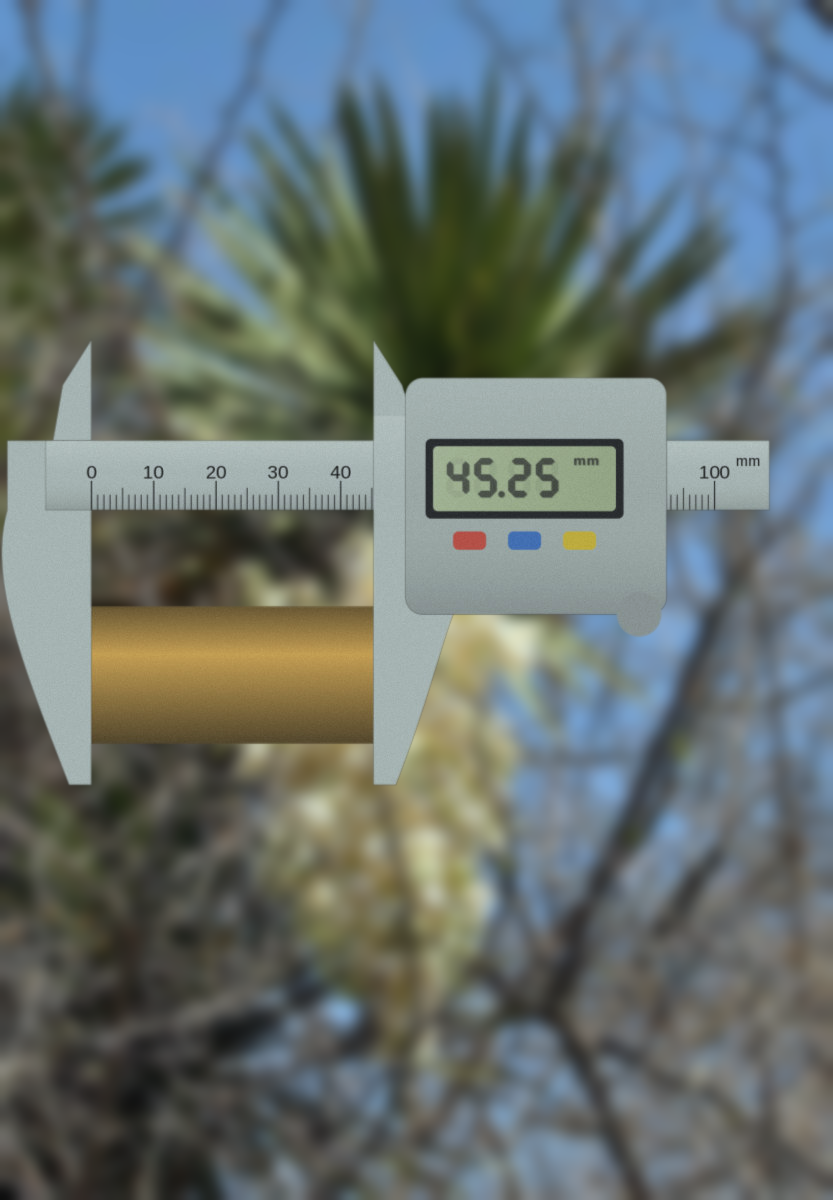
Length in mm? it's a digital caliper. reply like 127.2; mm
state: 45.25; mm
